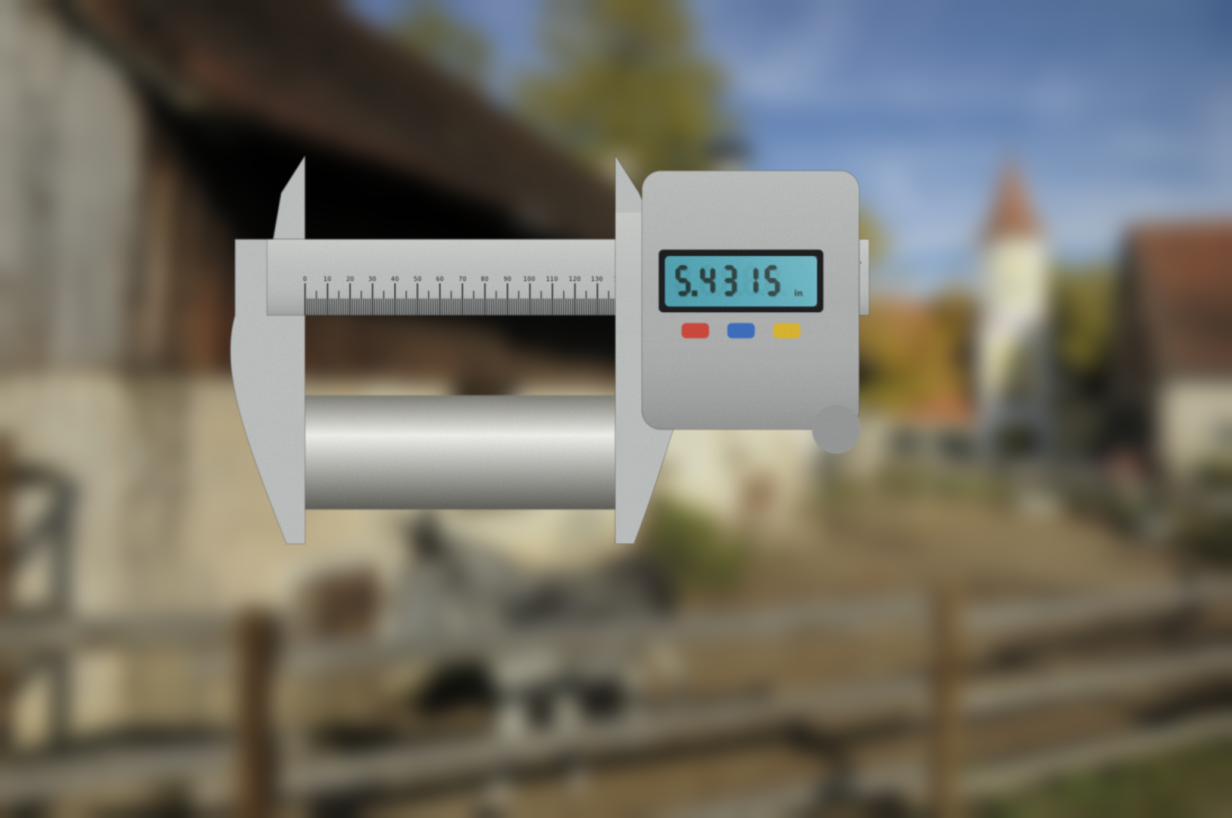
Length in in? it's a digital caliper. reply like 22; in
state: 5.4315; in
